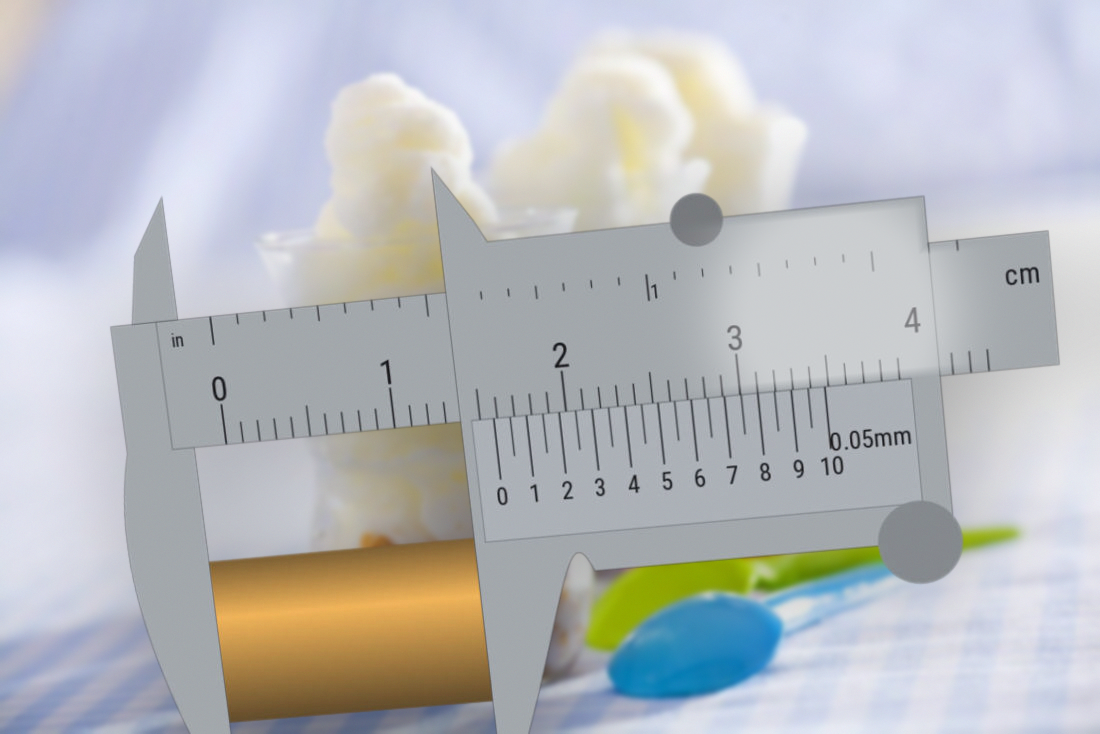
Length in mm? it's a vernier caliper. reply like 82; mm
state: 15.8; mm
